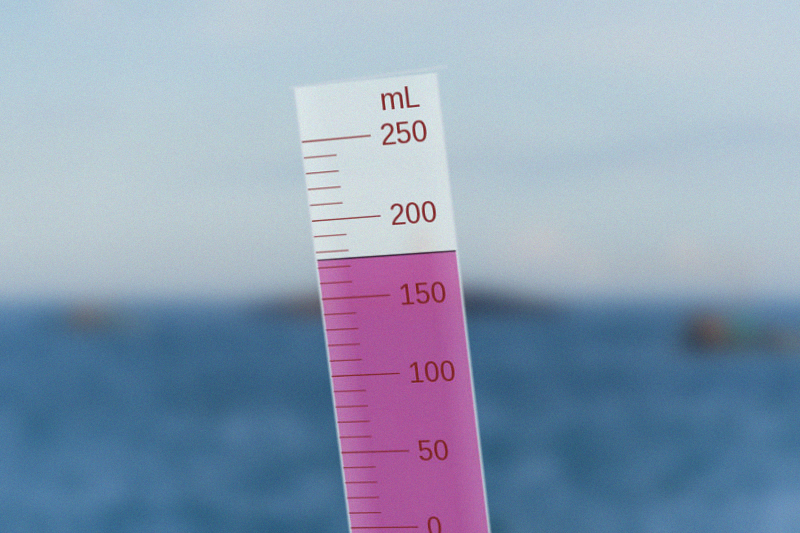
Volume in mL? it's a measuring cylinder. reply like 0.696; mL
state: 175; mL
